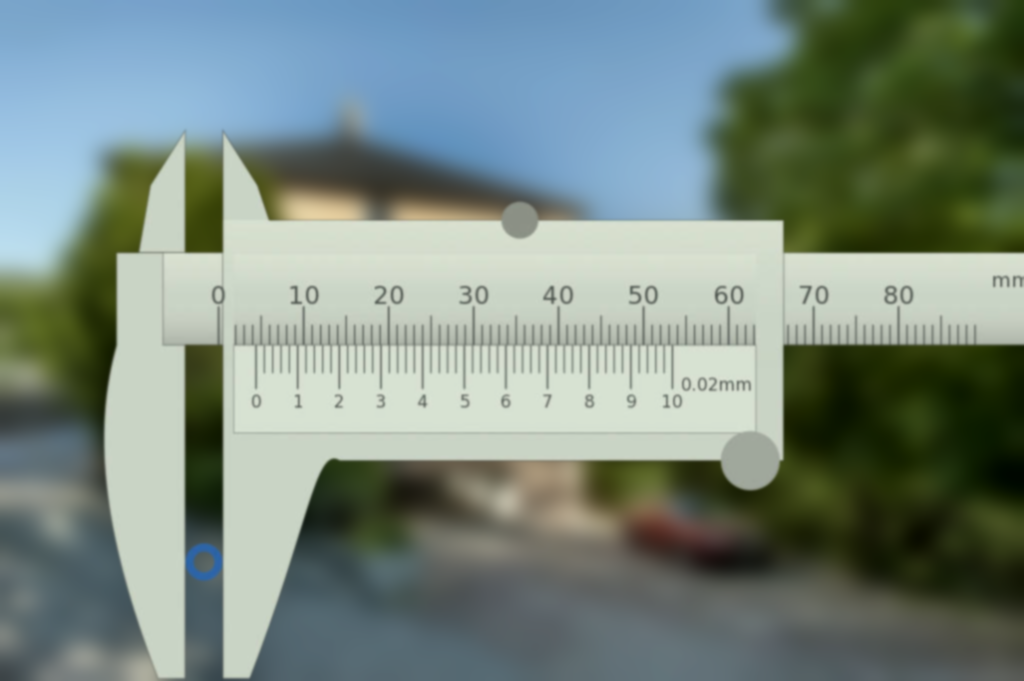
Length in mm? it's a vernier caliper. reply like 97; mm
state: 4.4; mm
